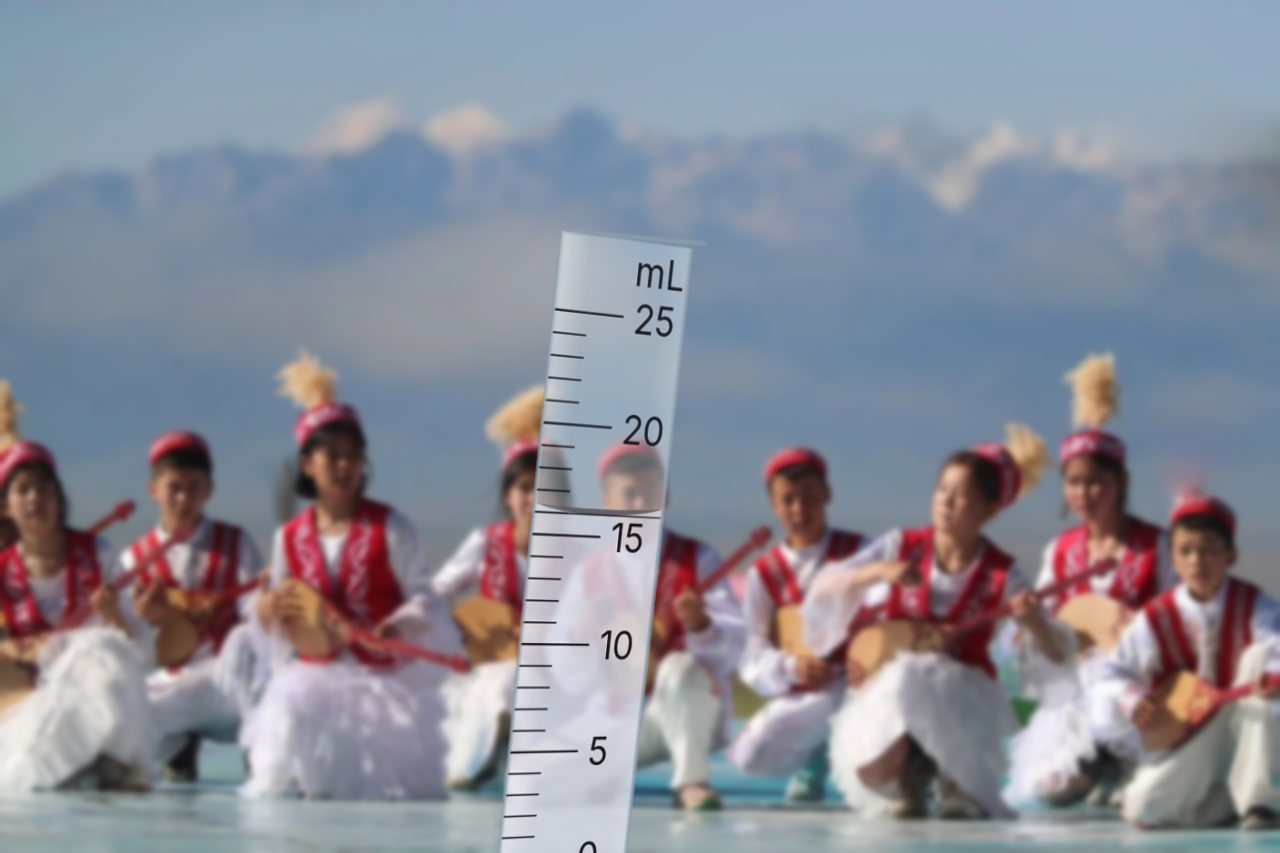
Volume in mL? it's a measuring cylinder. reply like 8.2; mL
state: 16; mL
